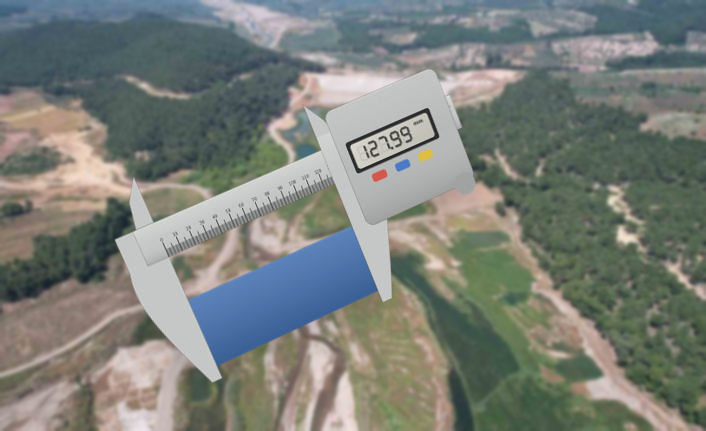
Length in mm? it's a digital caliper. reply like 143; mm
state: 127.99; mm
